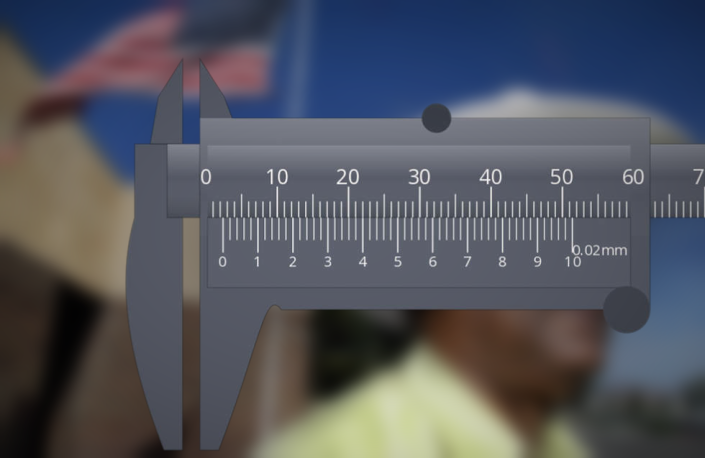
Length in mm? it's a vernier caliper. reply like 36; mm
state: 2.4; mm
